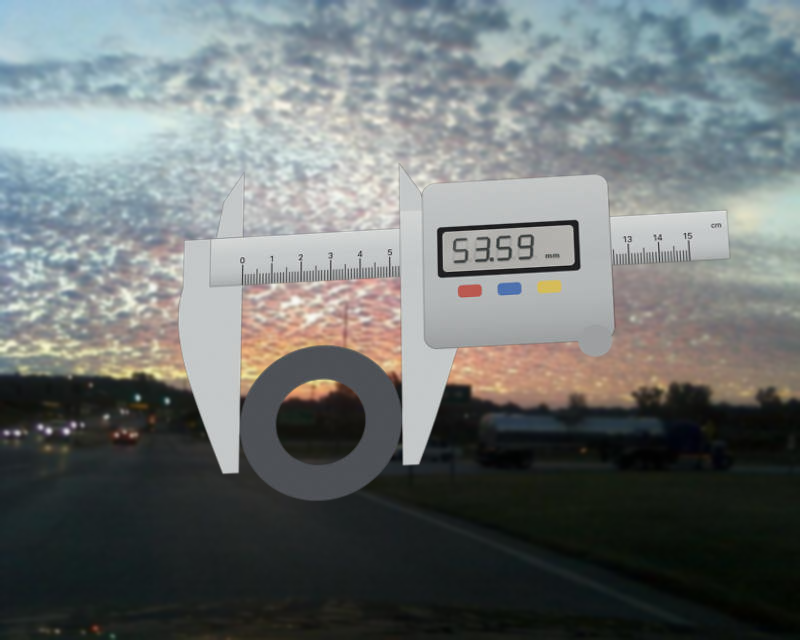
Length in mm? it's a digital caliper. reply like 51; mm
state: 53.59; mm
